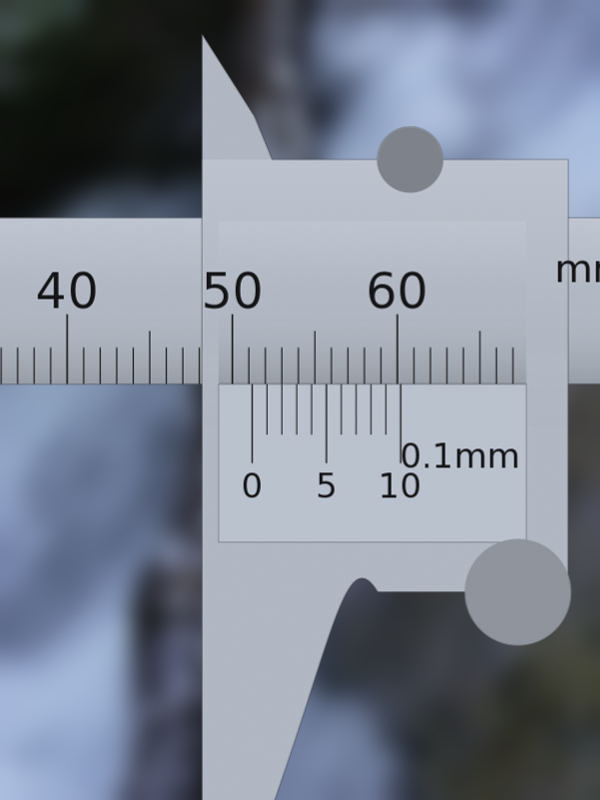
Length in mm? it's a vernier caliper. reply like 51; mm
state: 51.2; mm
